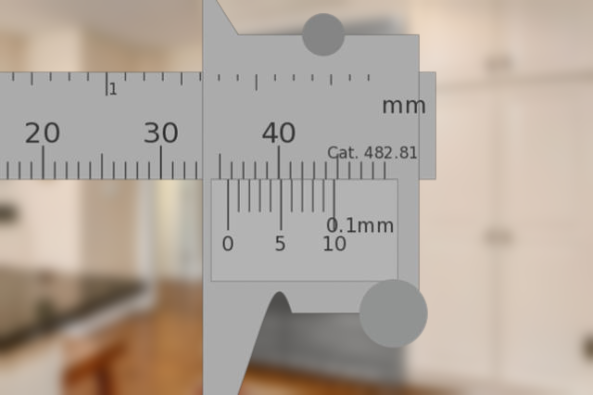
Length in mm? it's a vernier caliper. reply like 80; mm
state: 35.7; mm
